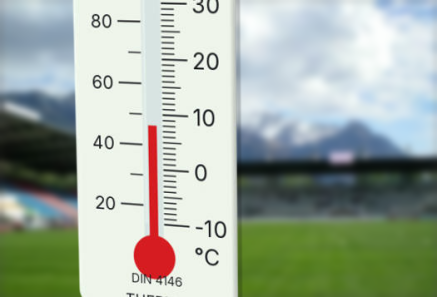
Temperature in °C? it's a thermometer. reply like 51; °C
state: 8; °C
